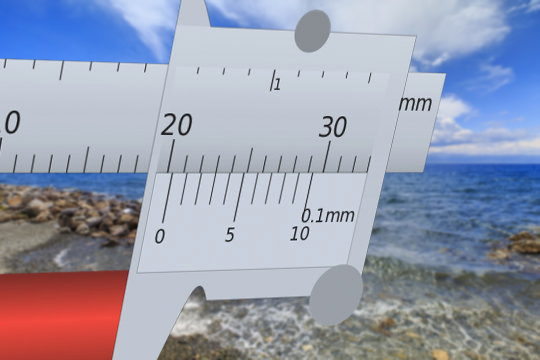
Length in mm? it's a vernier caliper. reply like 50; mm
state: 20.3; mm
